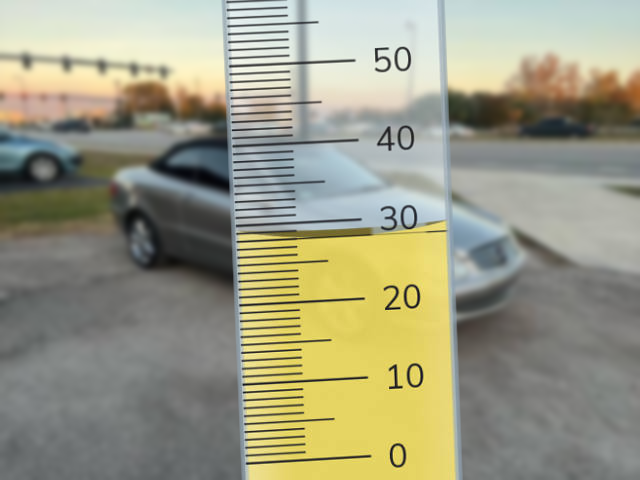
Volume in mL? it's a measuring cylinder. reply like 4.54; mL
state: 28; mL
